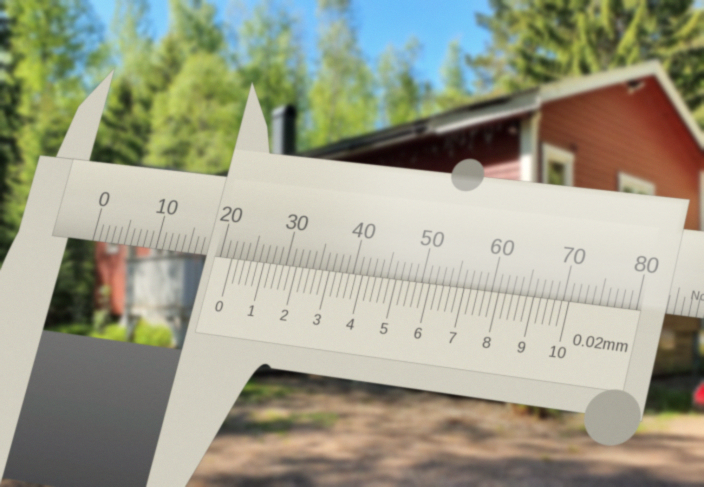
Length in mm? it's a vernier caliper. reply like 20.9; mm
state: 21.8; mm
